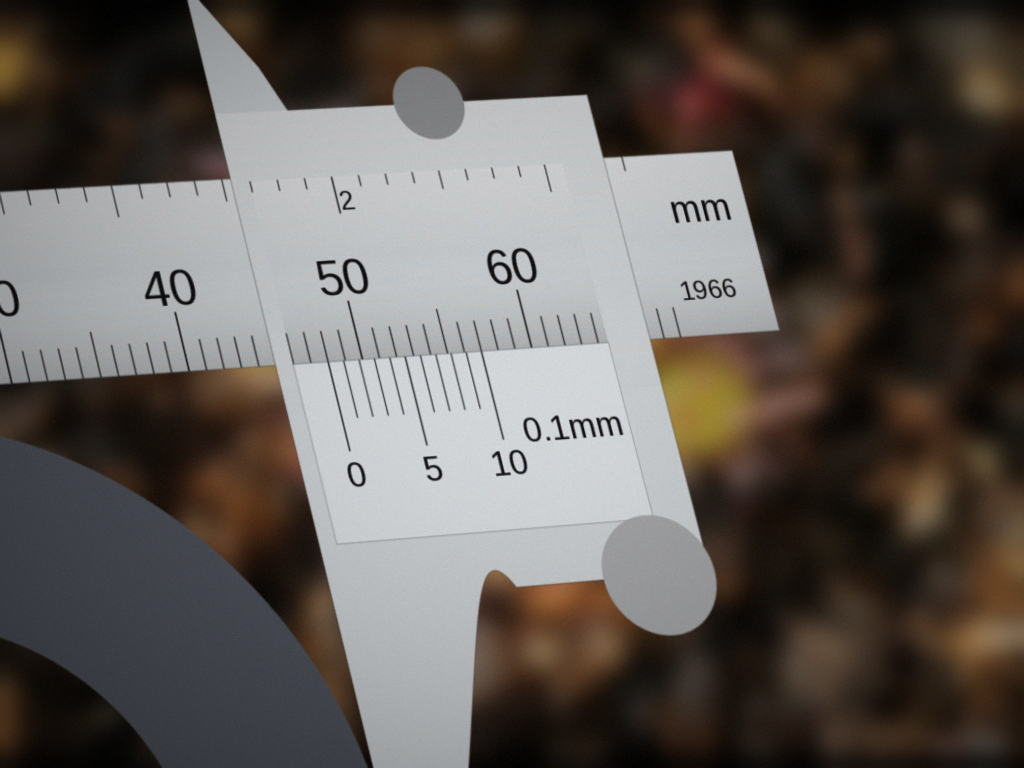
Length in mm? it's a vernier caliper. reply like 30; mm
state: 48.0; mm
